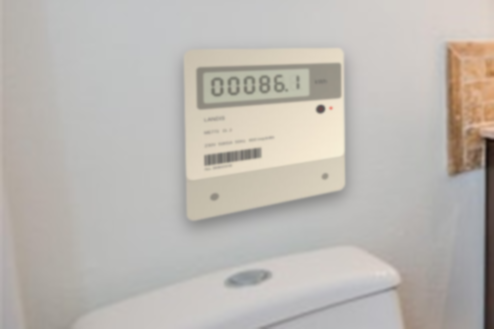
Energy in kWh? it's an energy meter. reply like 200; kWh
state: 86.1; kWh
